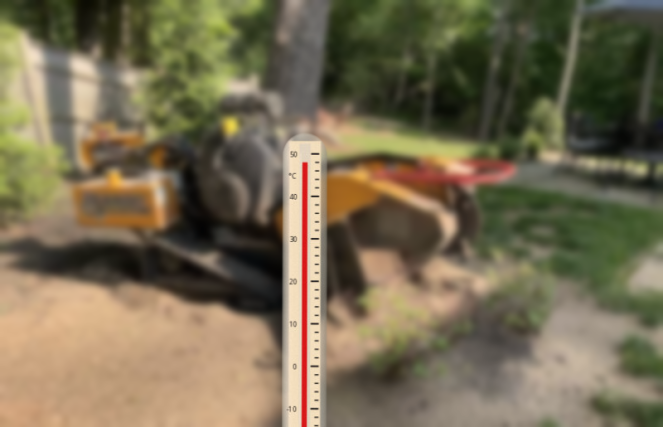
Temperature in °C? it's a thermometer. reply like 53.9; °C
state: 48; °C
